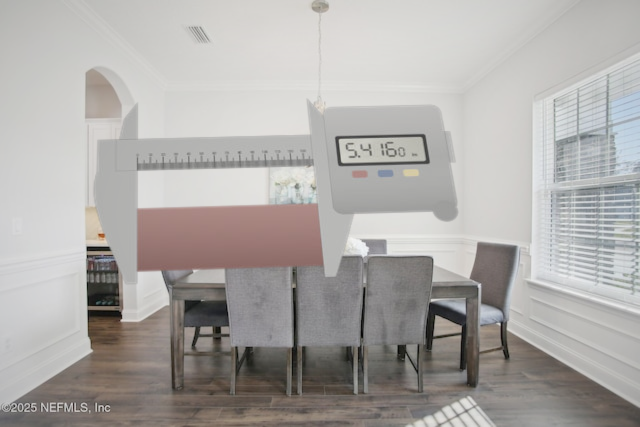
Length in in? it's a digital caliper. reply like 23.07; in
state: 5.4160; in
